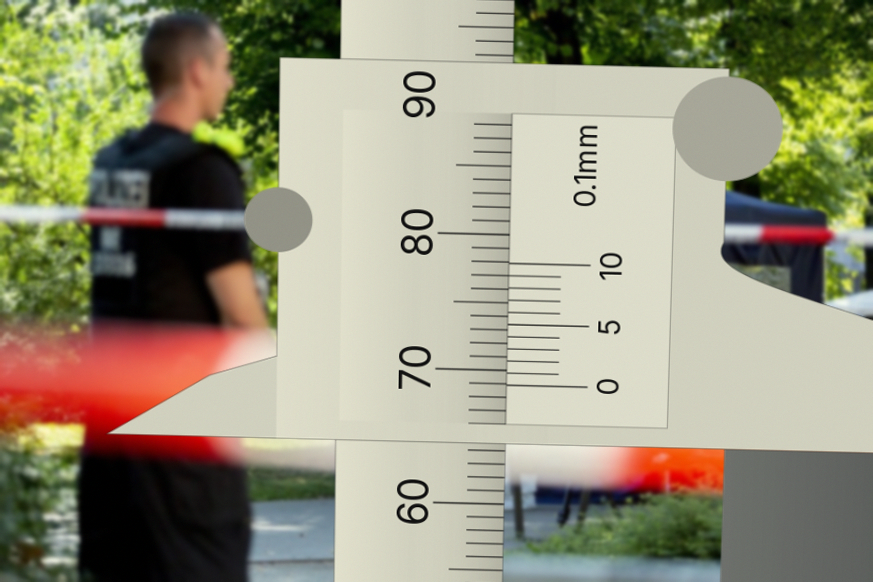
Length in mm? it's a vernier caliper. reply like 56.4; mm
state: 68.9; mm
